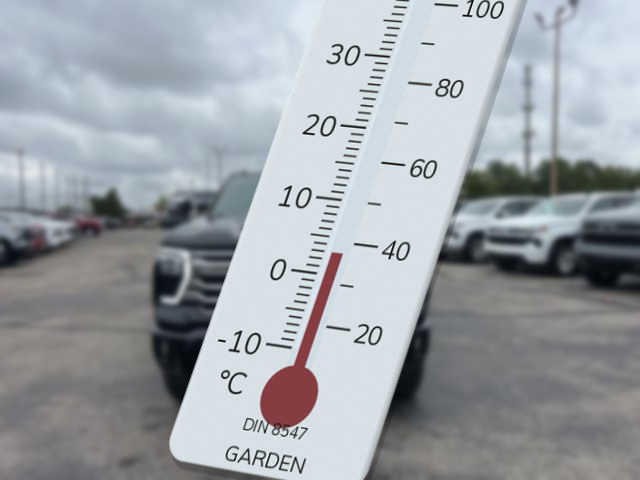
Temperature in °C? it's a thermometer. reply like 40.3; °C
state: 3; °C
